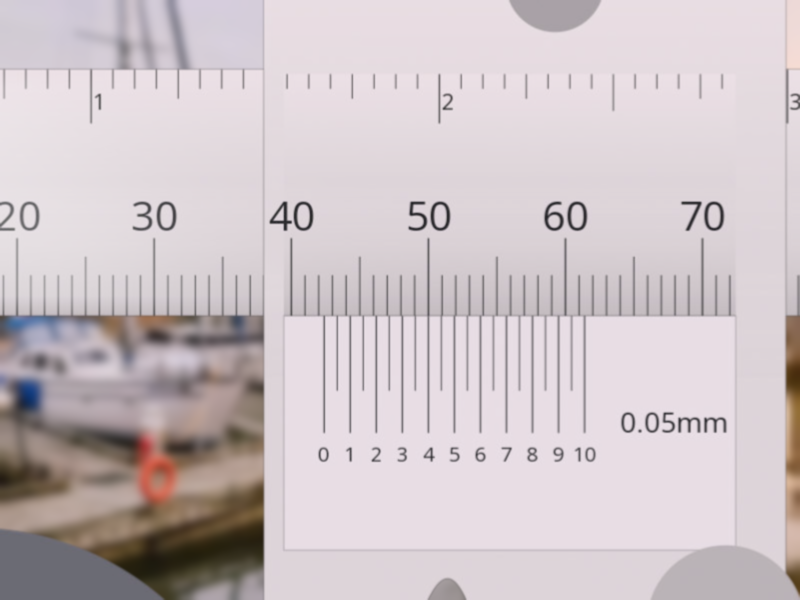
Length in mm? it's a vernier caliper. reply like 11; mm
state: 42.4; mm
